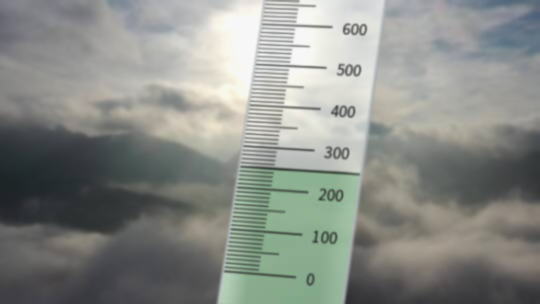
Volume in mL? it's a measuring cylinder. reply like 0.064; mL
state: 250; mL
